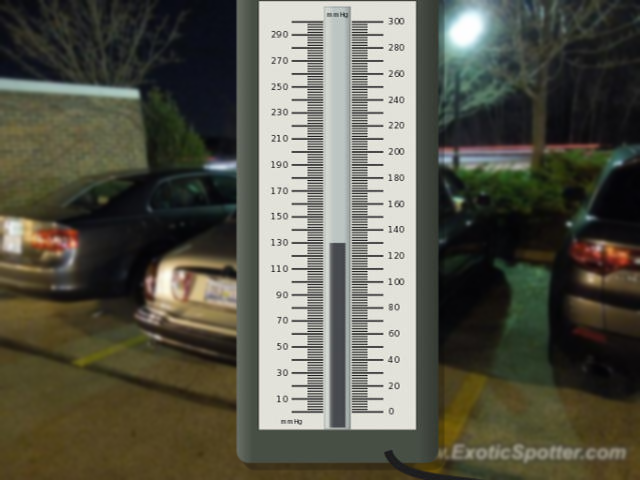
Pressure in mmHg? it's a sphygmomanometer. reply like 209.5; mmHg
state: 130; mmHg
